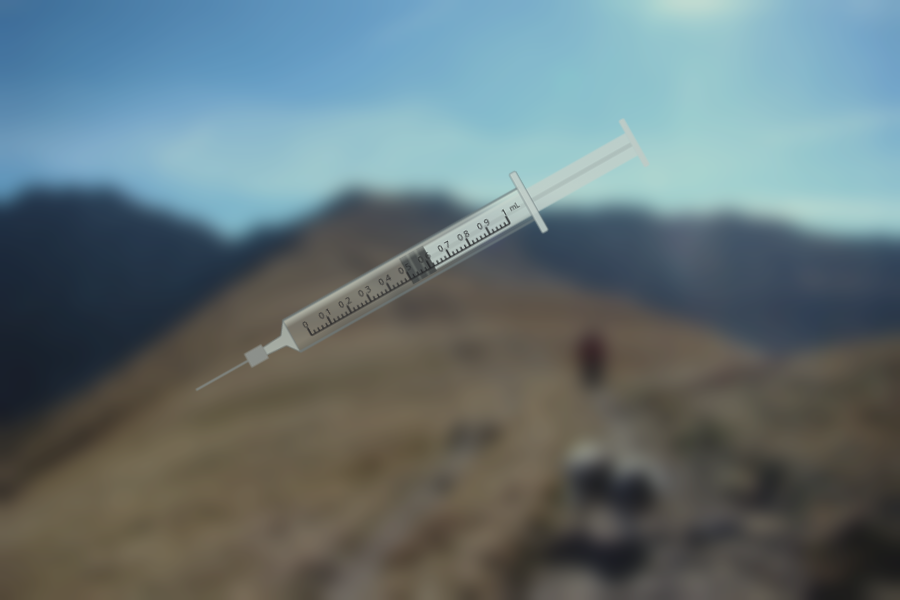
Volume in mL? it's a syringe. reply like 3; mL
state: 0.5; mL
